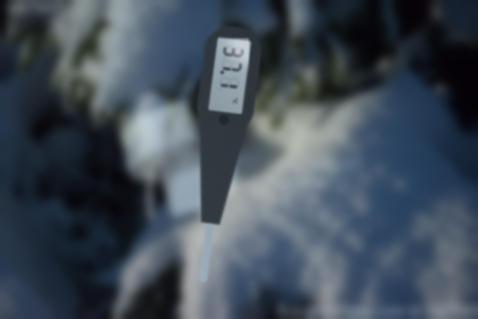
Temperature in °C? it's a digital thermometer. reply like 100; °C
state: 37.1; °C
